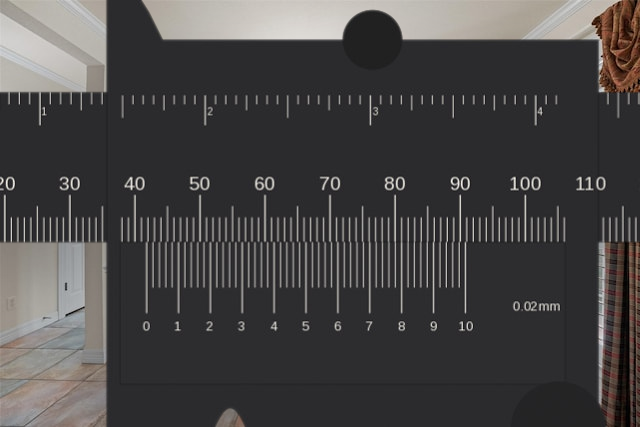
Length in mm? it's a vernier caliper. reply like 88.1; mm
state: 41.8; mm
